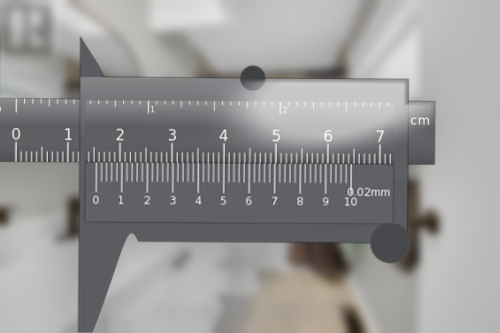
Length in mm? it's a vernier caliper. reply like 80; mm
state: 15.5; mm
